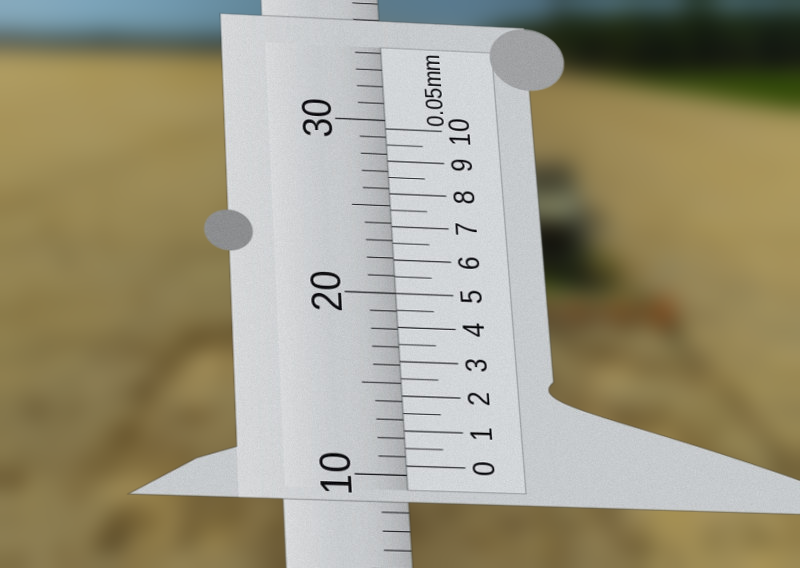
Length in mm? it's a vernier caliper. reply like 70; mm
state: 10.5; mm
